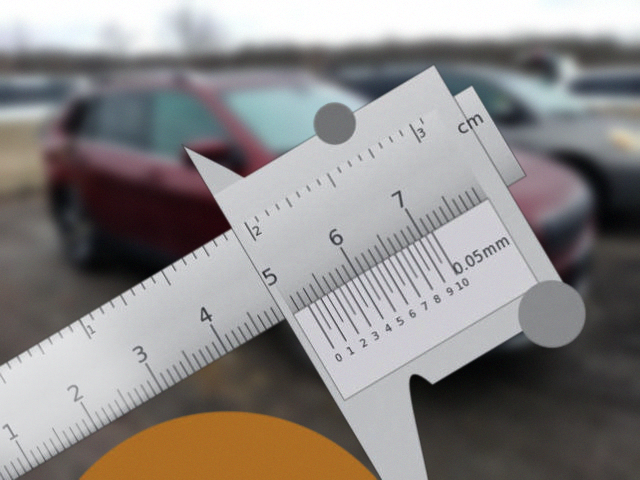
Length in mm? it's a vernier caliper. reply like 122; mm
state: 52.4; mm
